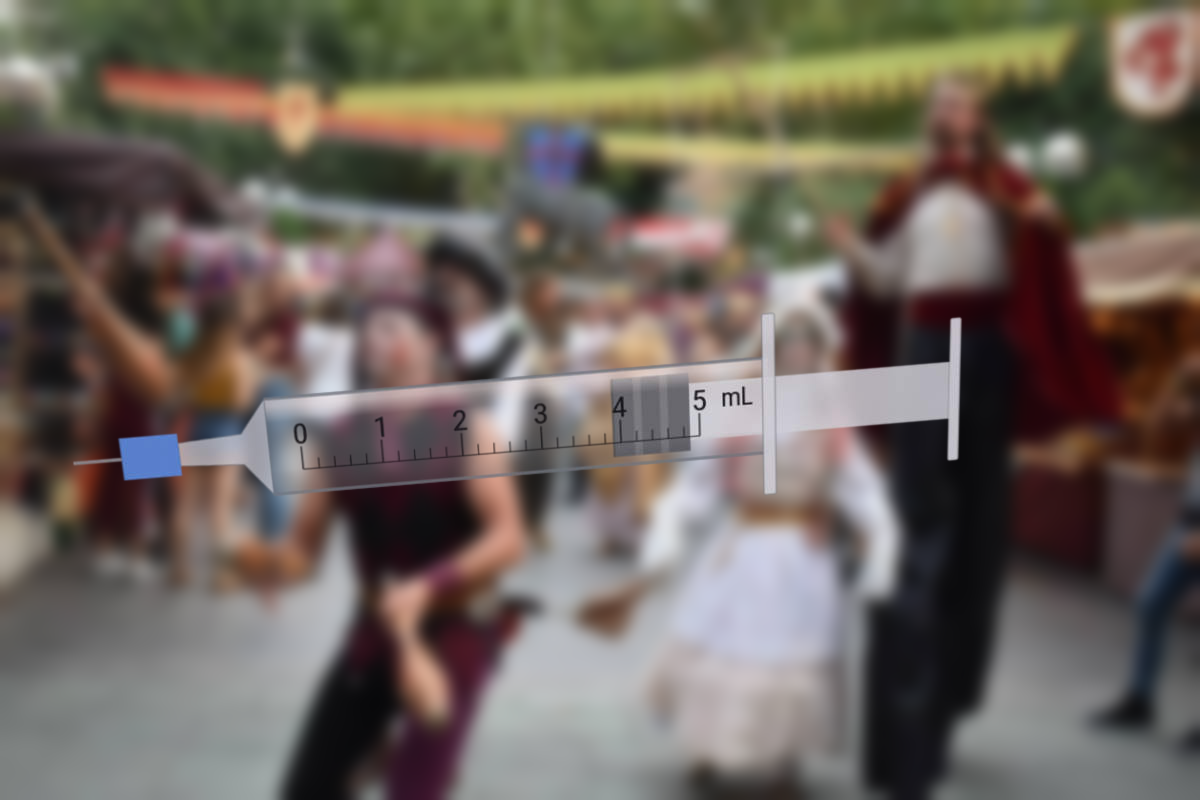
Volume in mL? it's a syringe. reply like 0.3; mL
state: 3.9; mL
